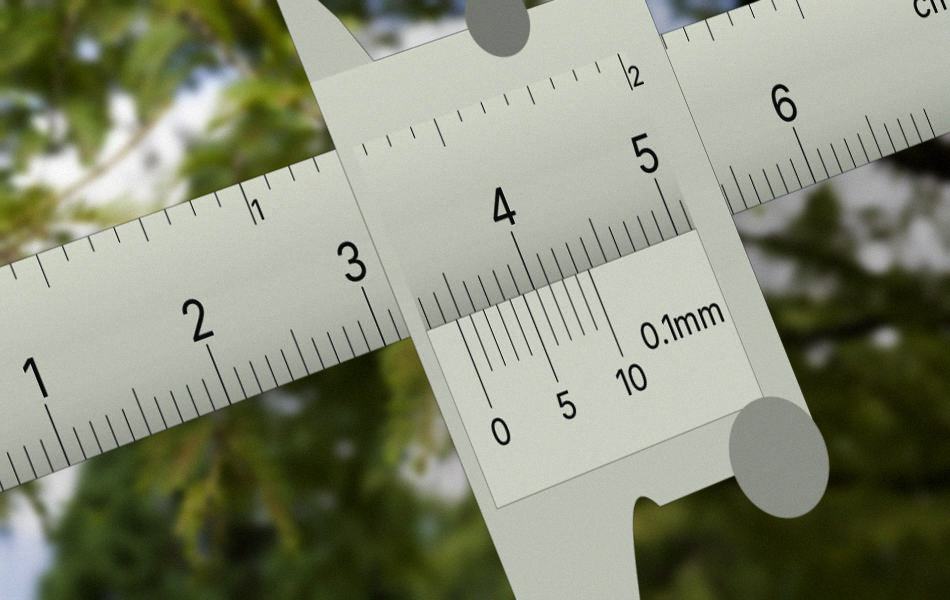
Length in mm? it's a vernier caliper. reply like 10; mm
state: 34.7; mm
